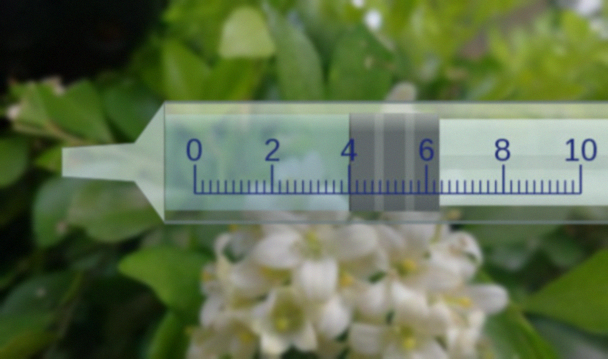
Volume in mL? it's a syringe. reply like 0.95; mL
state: 4; mL
